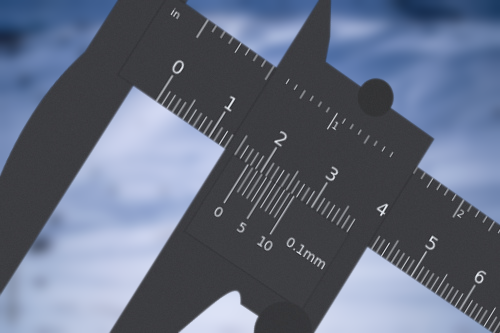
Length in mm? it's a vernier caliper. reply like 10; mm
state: 17.6; mm
